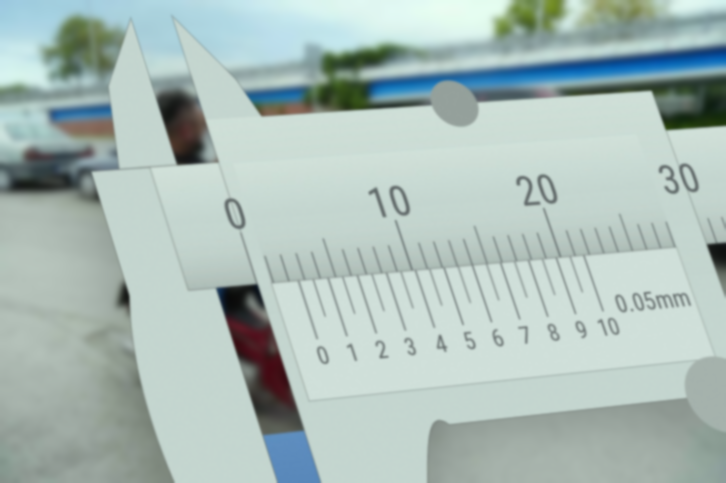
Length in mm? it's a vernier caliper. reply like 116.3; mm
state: 2.6; mm
